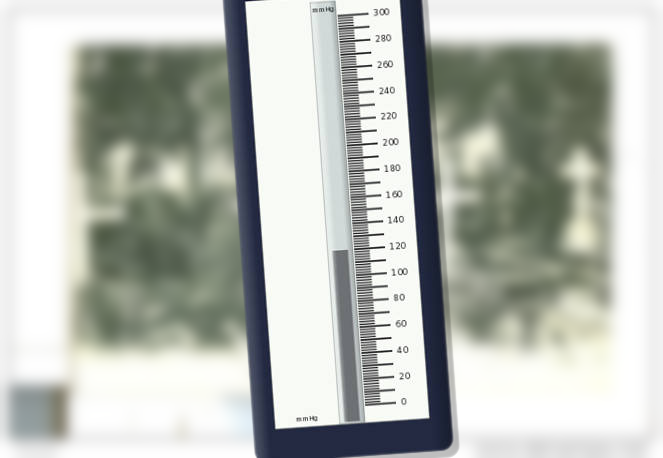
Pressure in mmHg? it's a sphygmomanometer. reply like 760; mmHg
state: 120; mmHg
